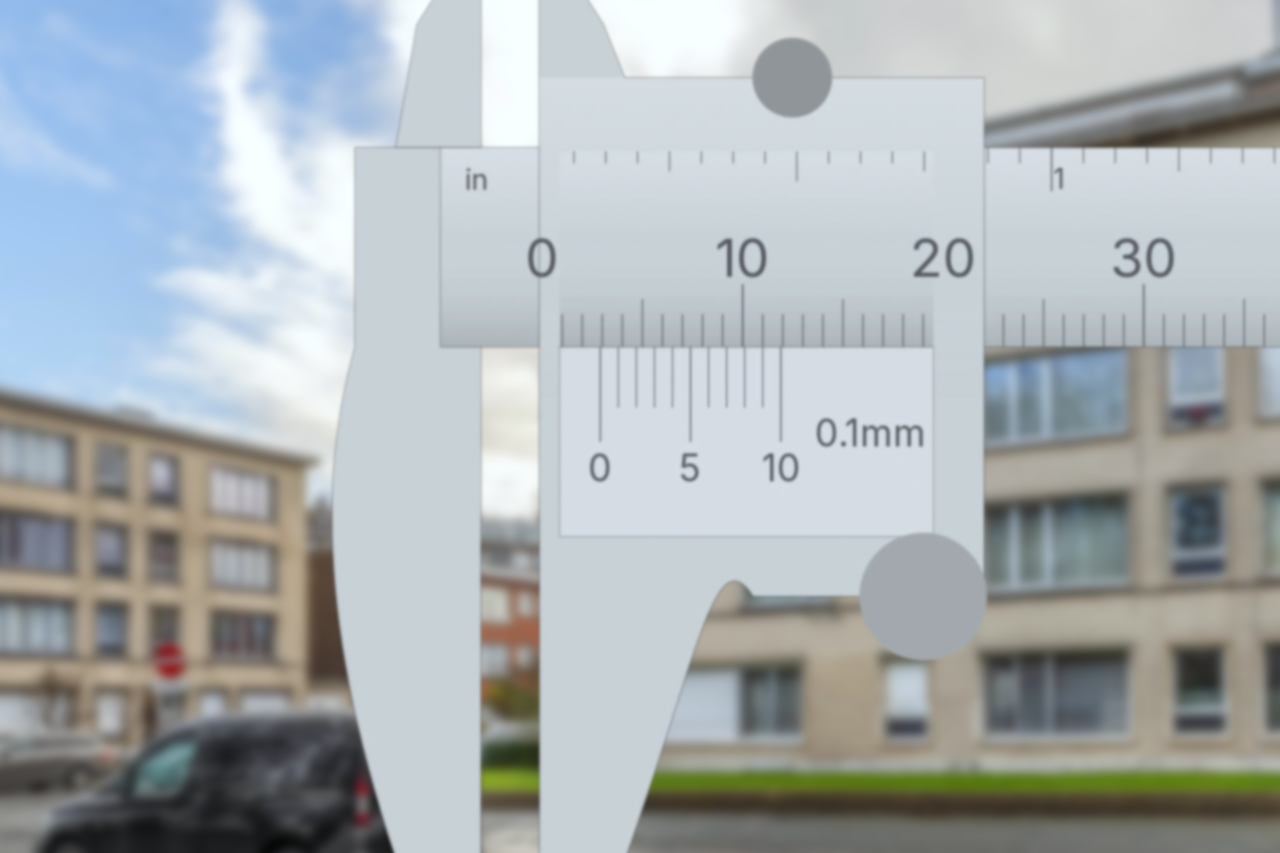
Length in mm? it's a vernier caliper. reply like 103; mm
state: 2.9; mm
